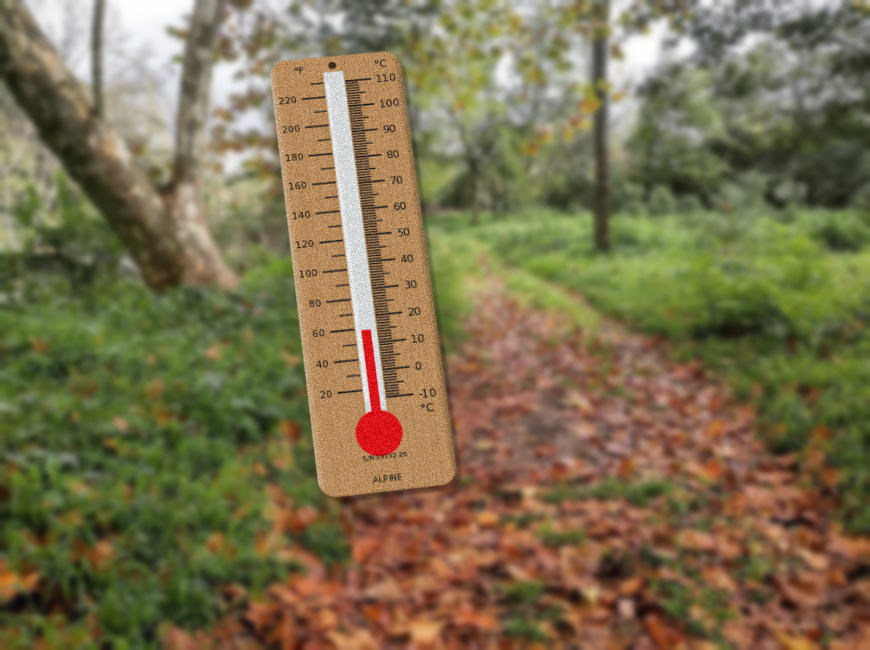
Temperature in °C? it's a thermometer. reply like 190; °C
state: 15; °C
